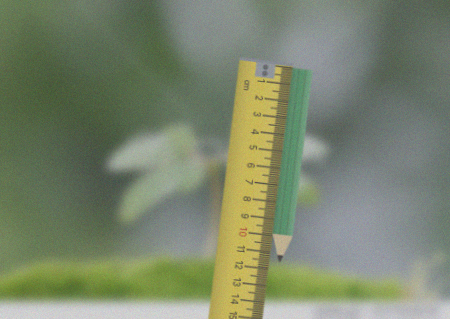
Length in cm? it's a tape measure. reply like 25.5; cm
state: 11.5; cm
